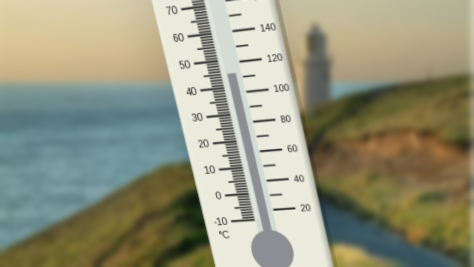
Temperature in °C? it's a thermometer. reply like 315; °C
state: 45; °C
